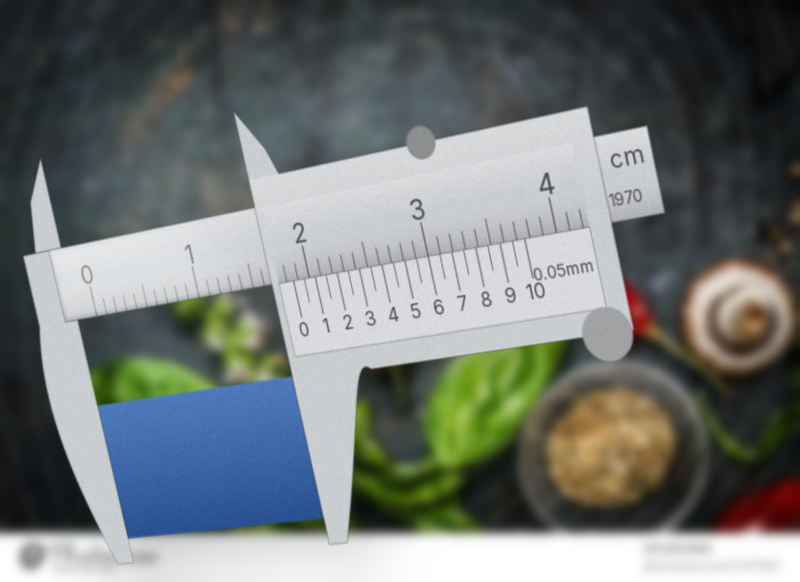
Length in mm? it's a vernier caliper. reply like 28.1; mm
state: 18.6; mm
